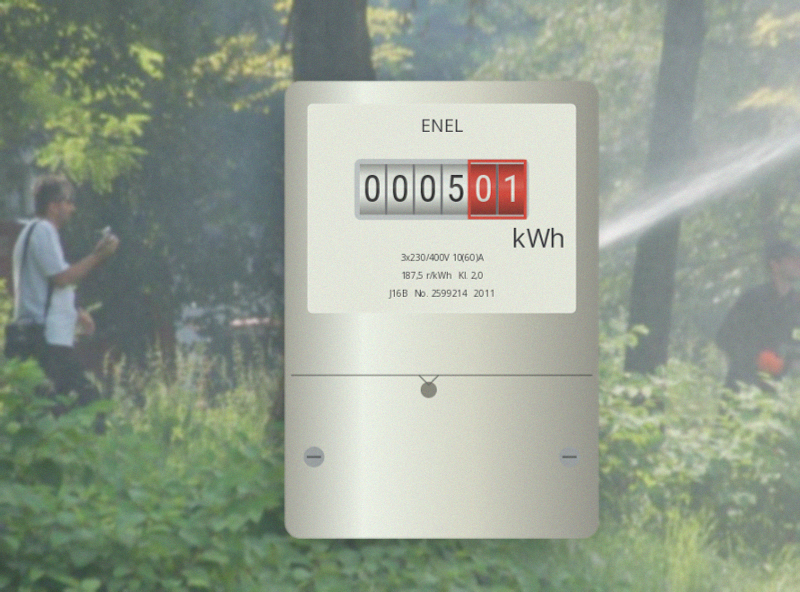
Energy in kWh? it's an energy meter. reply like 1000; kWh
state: 5.01; kWh
